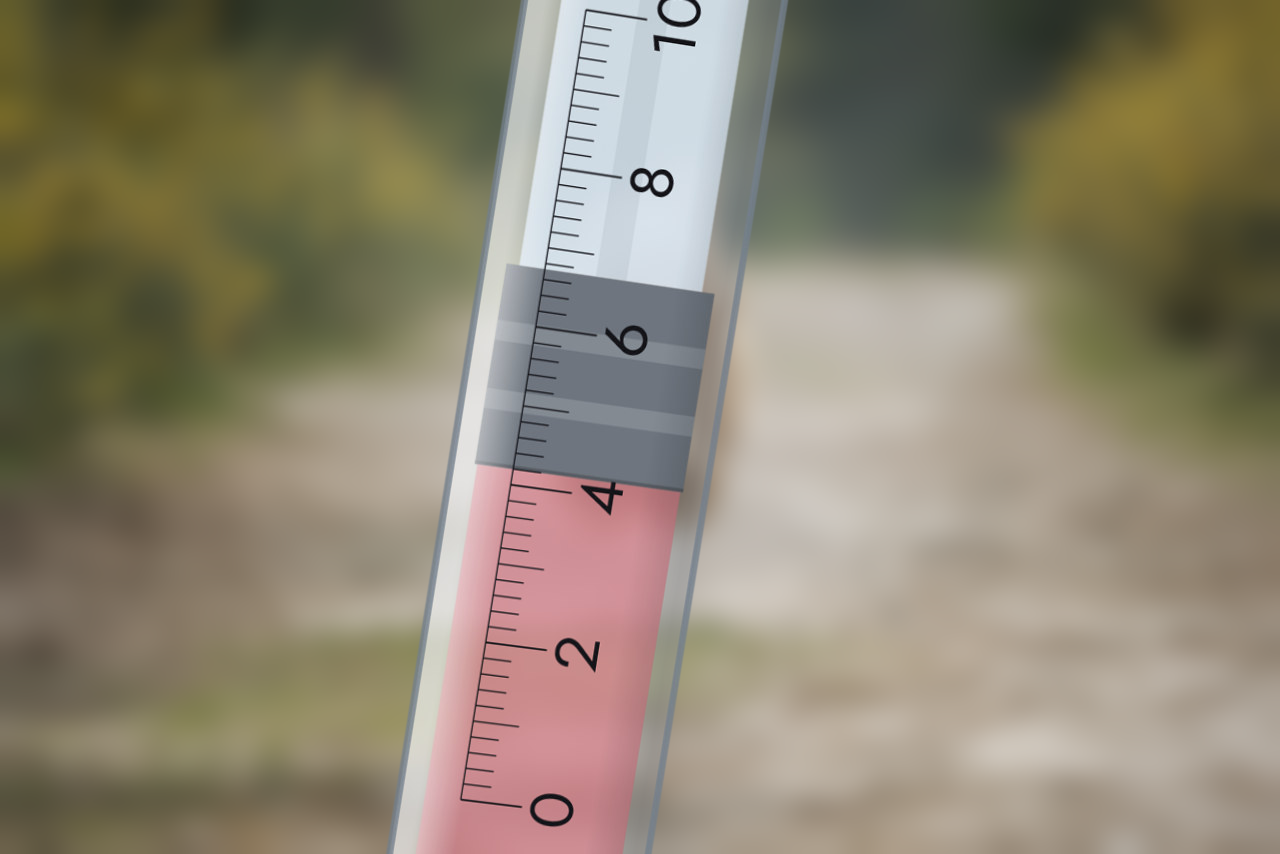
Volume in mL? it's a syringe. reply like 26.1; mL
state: 4.2; mL
